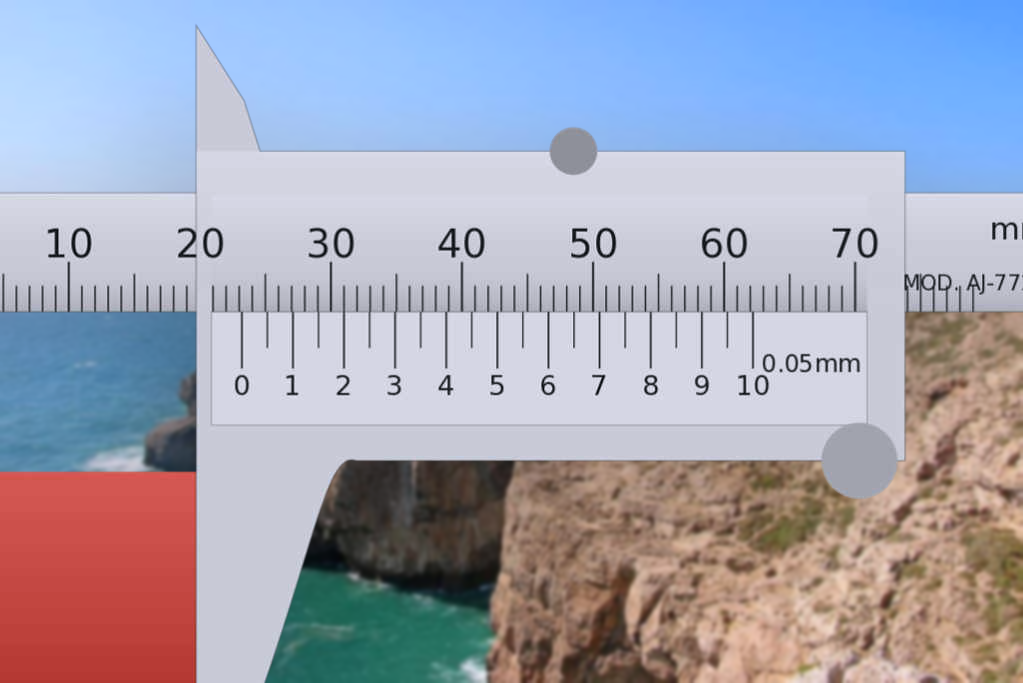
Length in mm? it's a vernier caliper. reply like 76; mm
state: 23.2; mm
